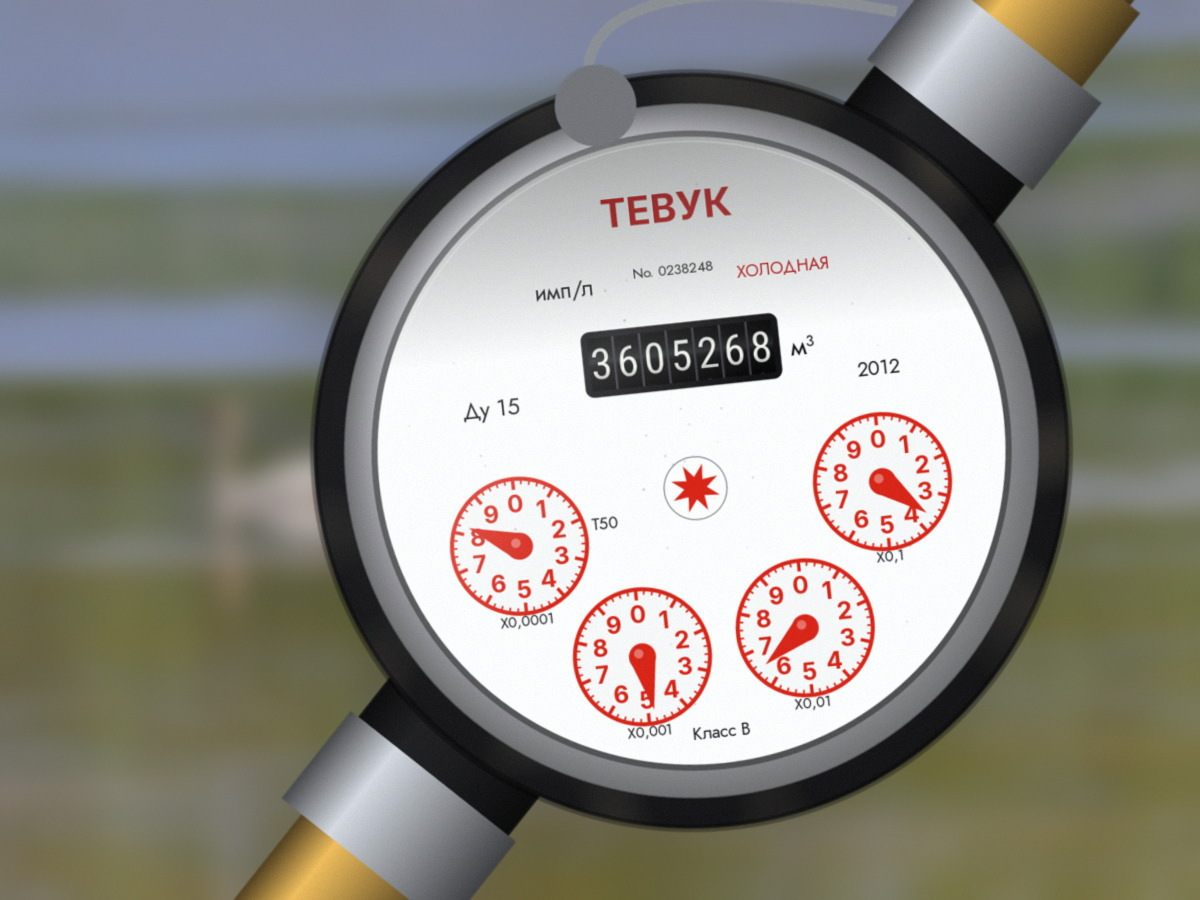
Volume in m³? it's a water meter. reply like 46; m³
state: 3605268.3648; m³
